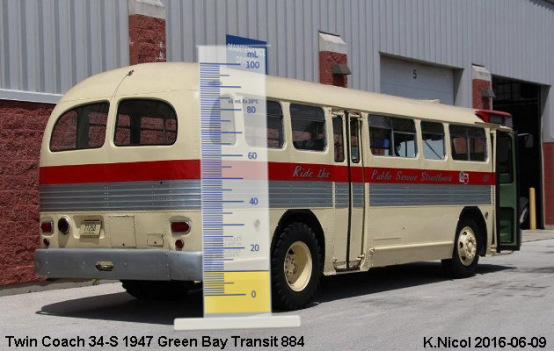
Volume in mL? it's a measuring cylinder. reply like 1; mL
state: 10; mL
